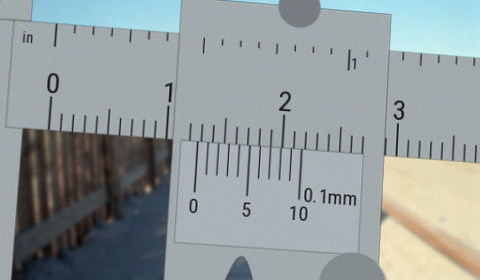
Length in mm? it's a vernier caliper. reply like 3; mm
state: 12.7; mm
